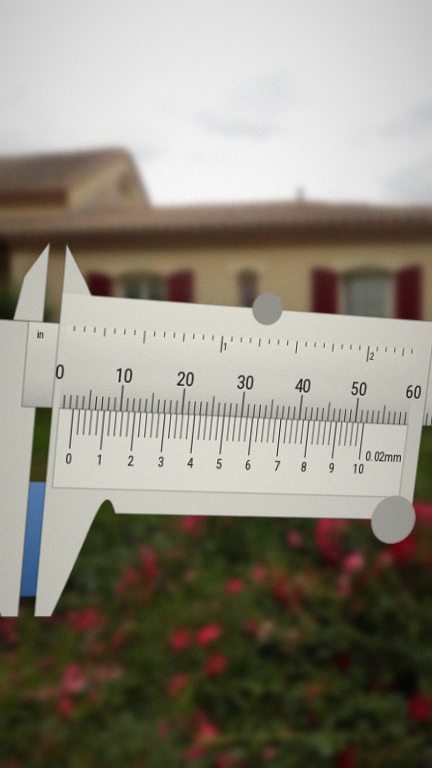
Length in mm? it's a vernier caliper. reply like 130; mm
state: 2.5; mm
